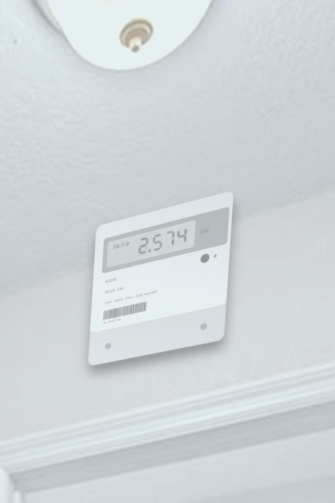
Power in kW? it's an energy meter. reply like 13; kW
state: 2.574; kW
